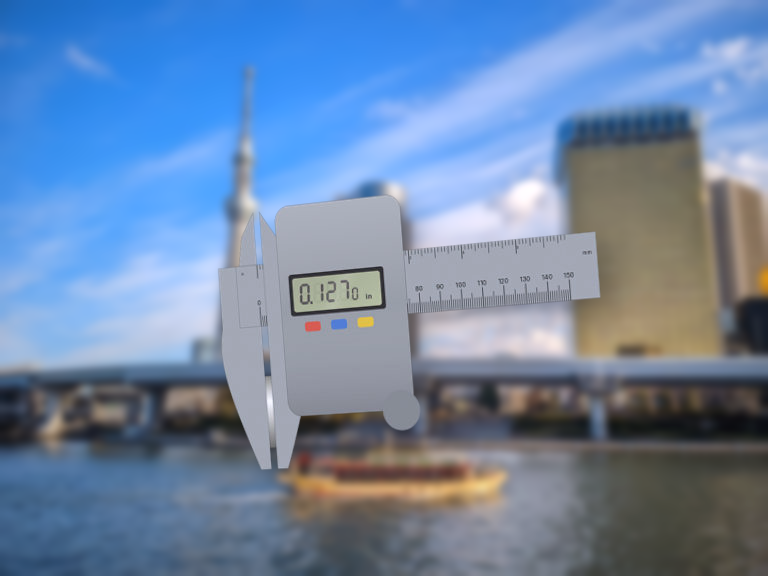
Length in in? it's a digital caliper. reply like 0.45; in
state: 0.1270; in
